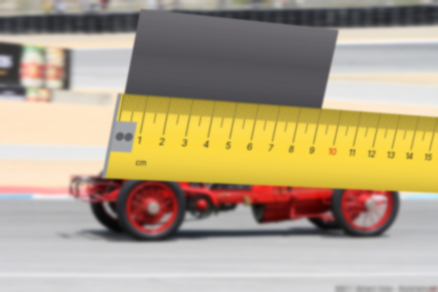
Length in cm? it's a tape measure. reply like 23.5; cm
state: 9; cm
